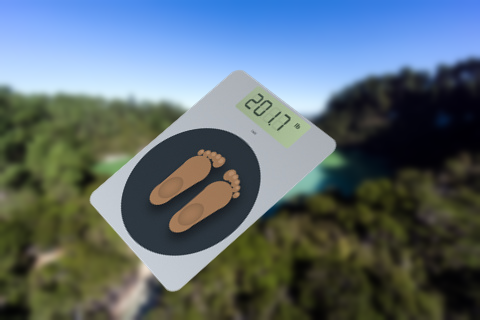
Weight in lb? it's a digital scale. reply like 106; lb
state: 201.7; lb
